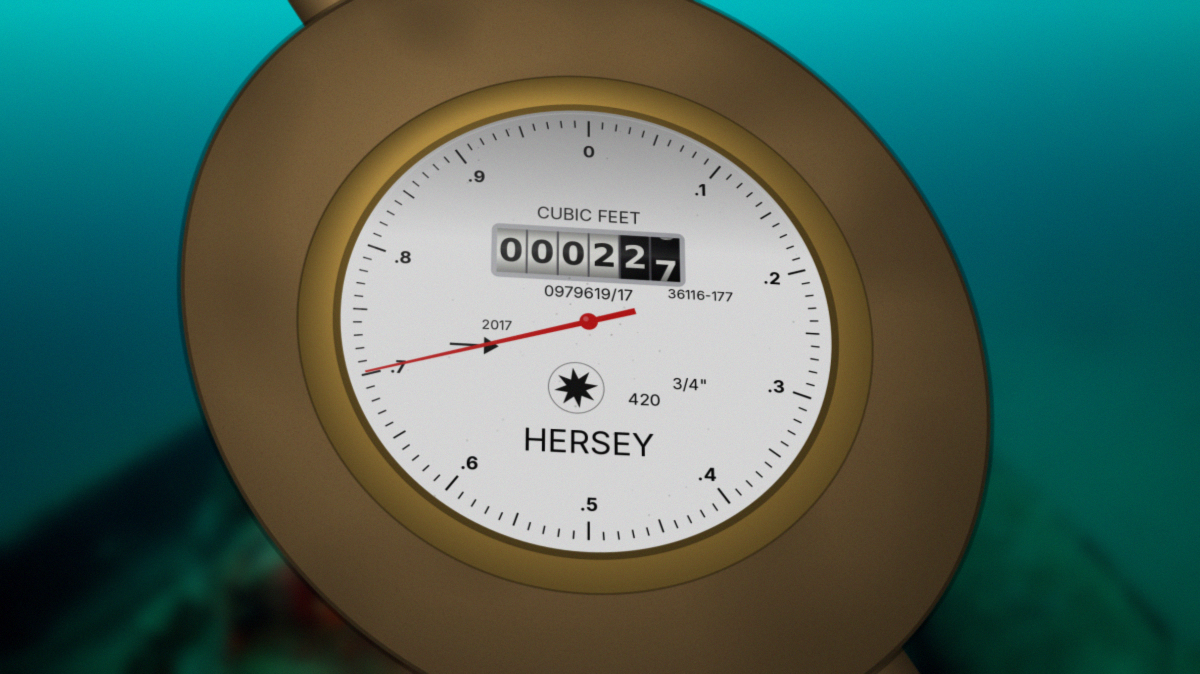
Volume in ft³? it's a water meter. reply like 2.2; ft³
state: 226.70; ft³
